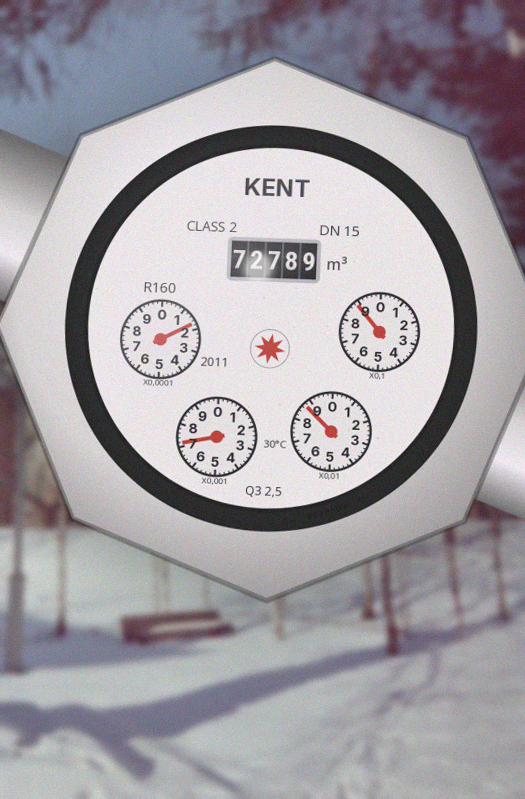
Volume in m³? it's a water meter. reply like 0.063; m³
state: 72789.8871; m³
